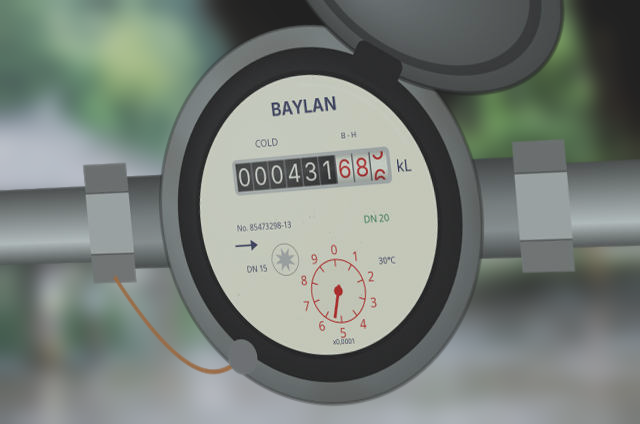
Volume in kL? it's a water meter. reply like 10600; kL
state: 431.6855; kL
